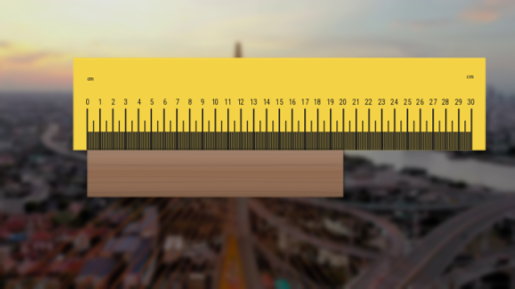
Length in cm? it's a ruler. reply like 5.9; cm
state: 20; cm
